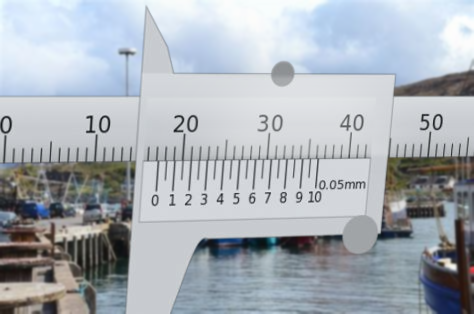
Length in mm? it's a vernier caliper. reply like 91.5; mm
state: 17.2; mm
